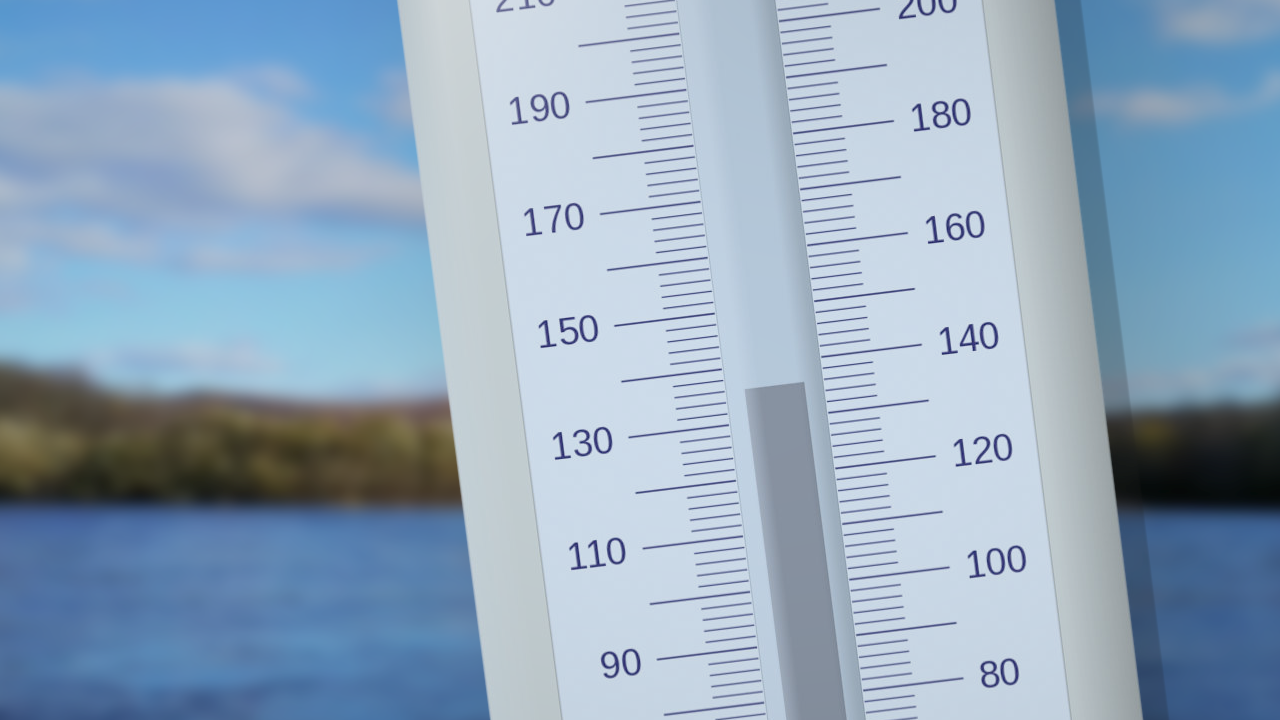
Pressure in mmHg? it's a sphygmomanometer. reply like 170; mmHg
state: 136; mmHg
